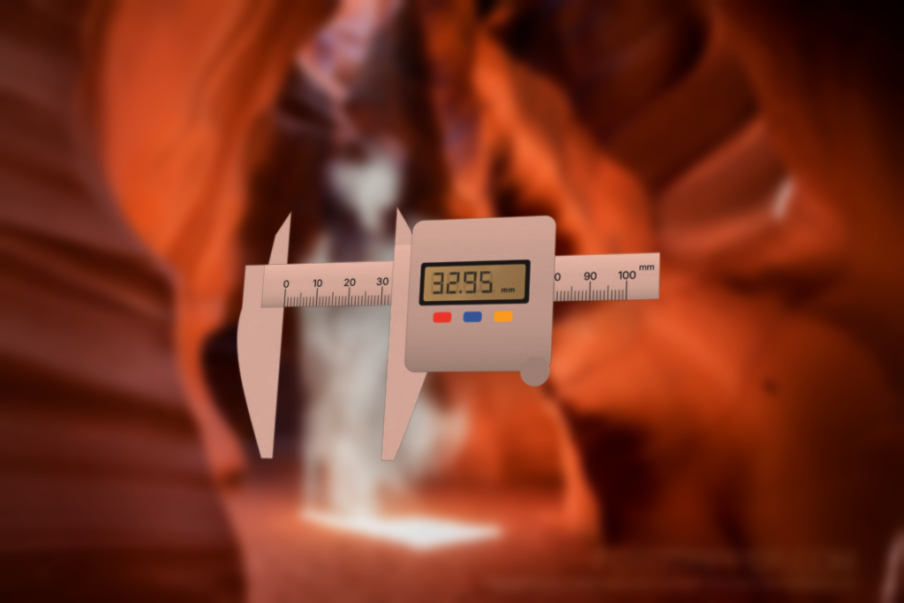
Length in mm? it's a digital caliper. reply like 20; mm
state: 32.95; mm
